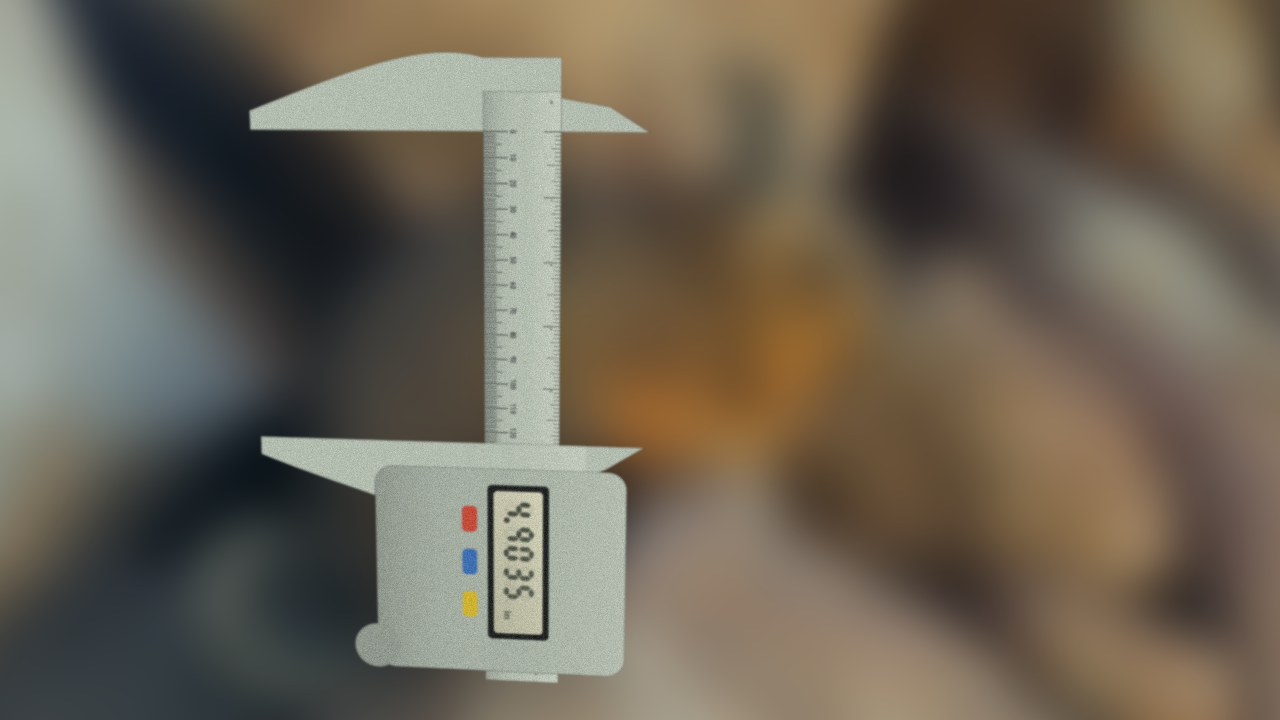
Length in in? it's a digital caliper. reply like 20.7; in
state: 4.9035; in
